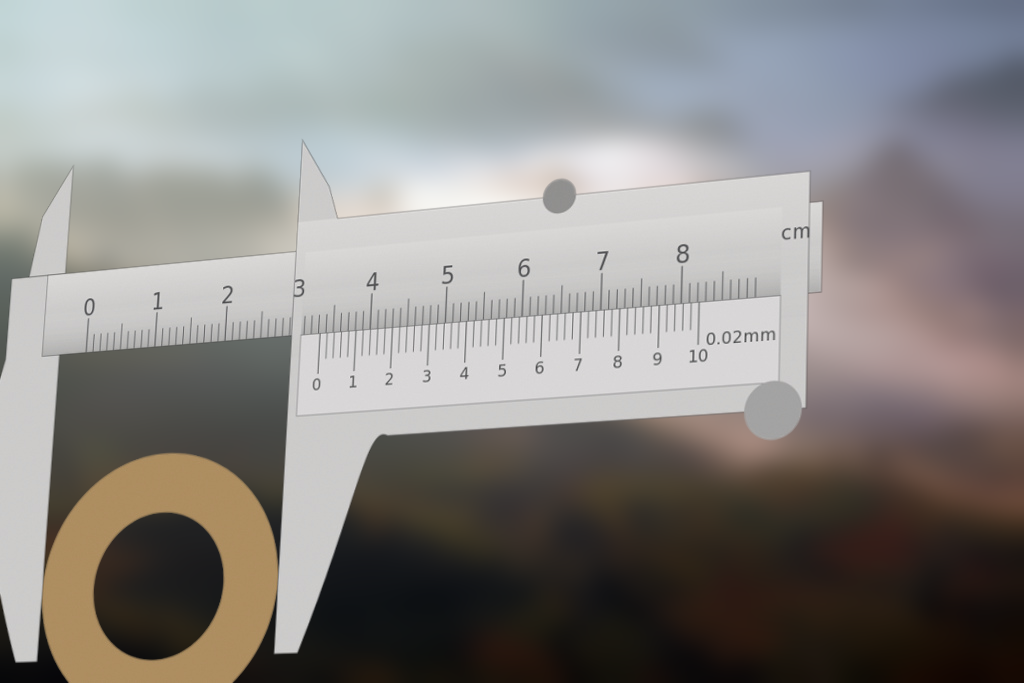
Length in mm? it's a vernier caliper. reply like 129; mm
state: 33.2; mm
